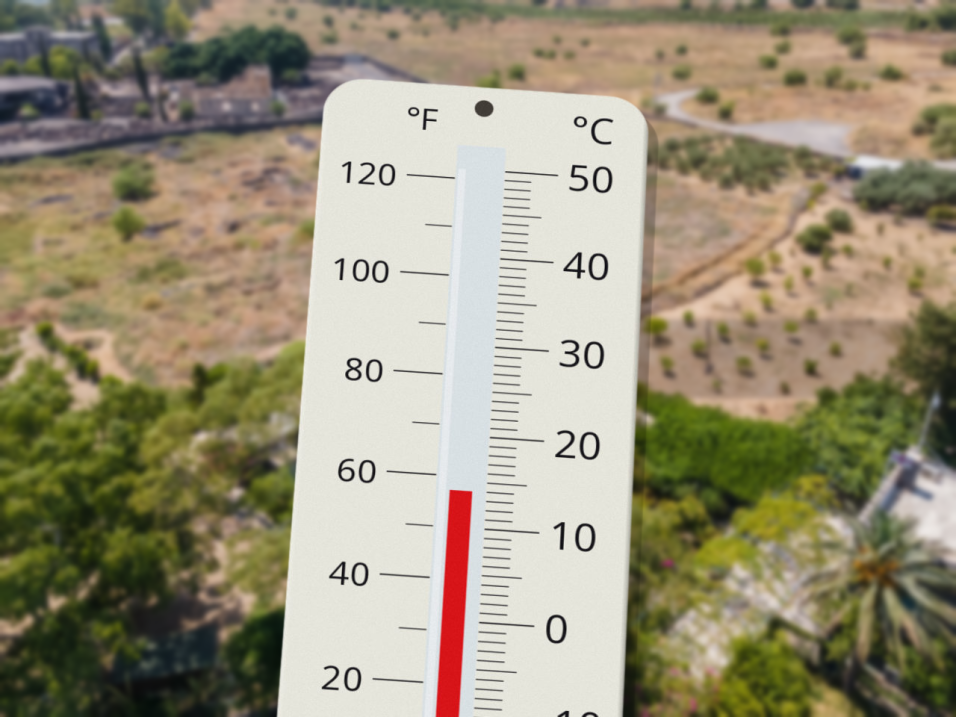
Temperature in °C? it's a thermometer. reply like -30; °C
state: 14; °C
